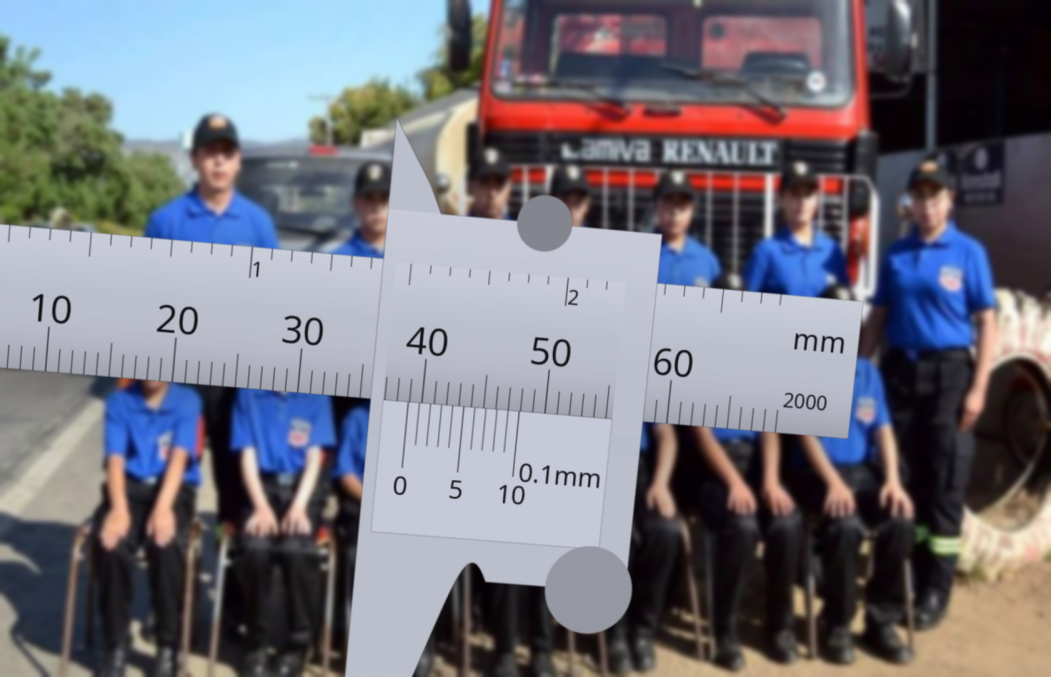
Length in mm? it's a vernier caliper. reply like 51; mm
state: 38.9; mm
